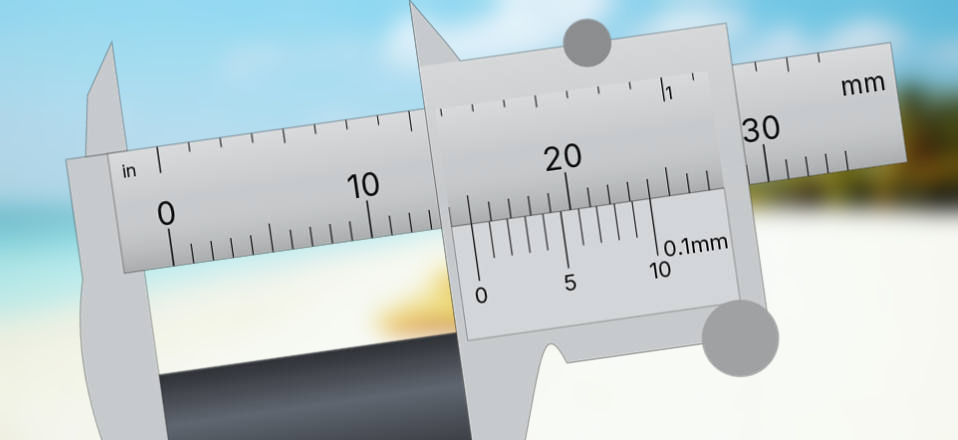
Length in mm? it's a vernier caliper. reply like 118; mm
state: 15.0; mm
